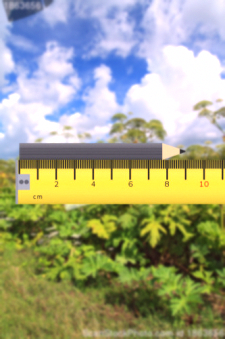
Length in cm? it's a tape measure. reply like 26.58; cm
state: 9; cm
